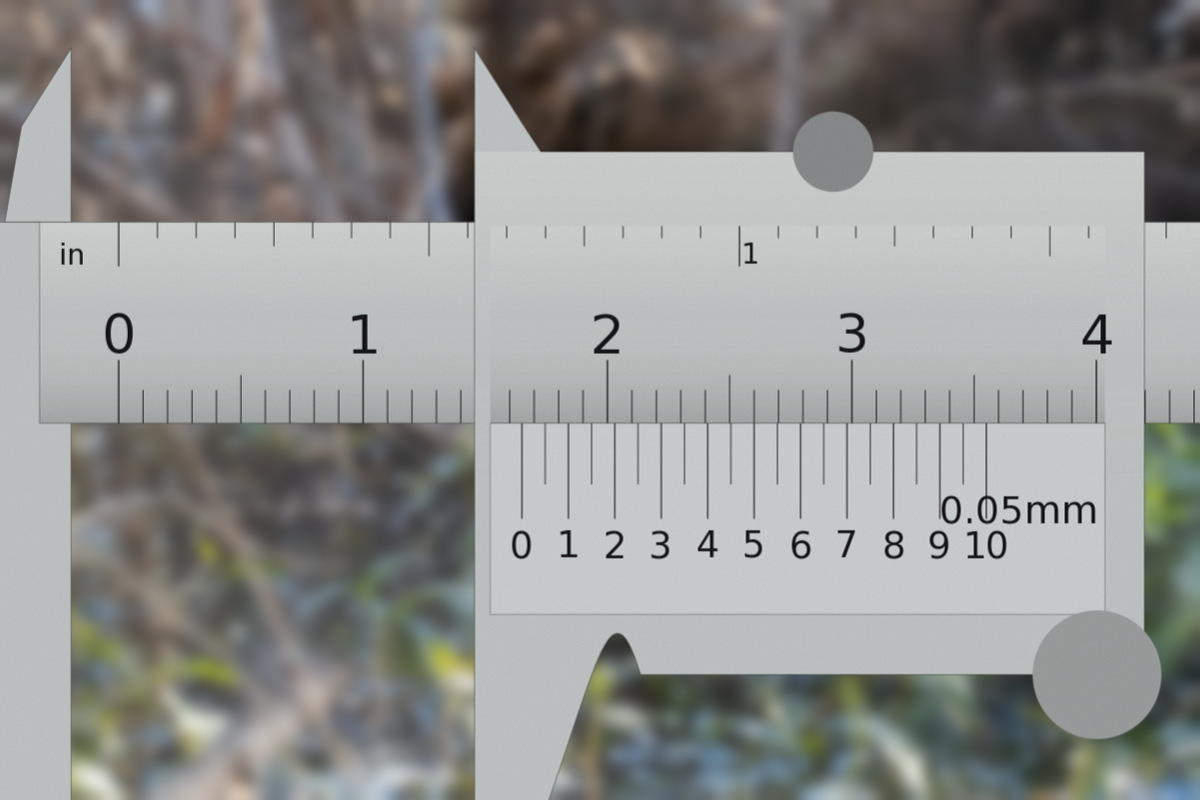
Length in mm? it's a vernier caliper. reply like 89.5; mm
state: 16.50; mm
